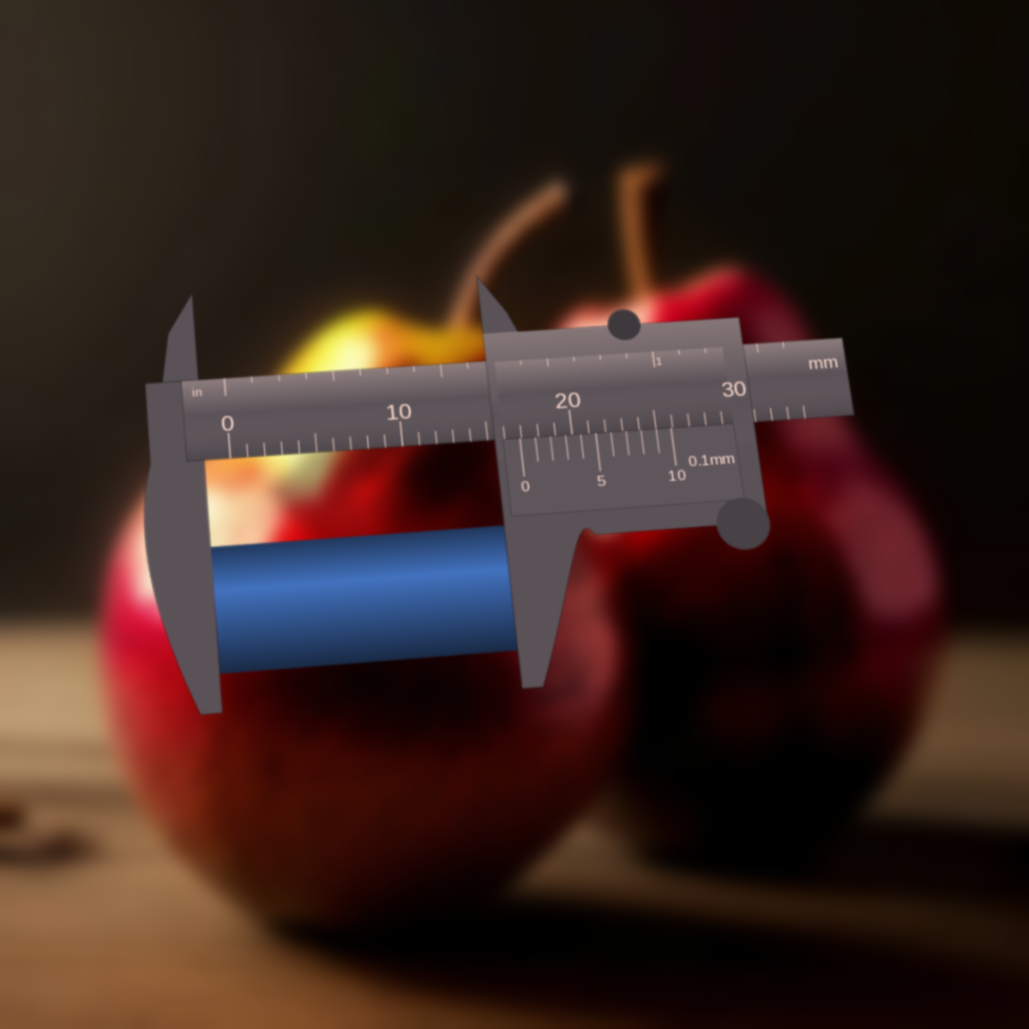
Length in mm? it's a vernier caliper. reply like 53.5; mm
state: 16.9; mm
